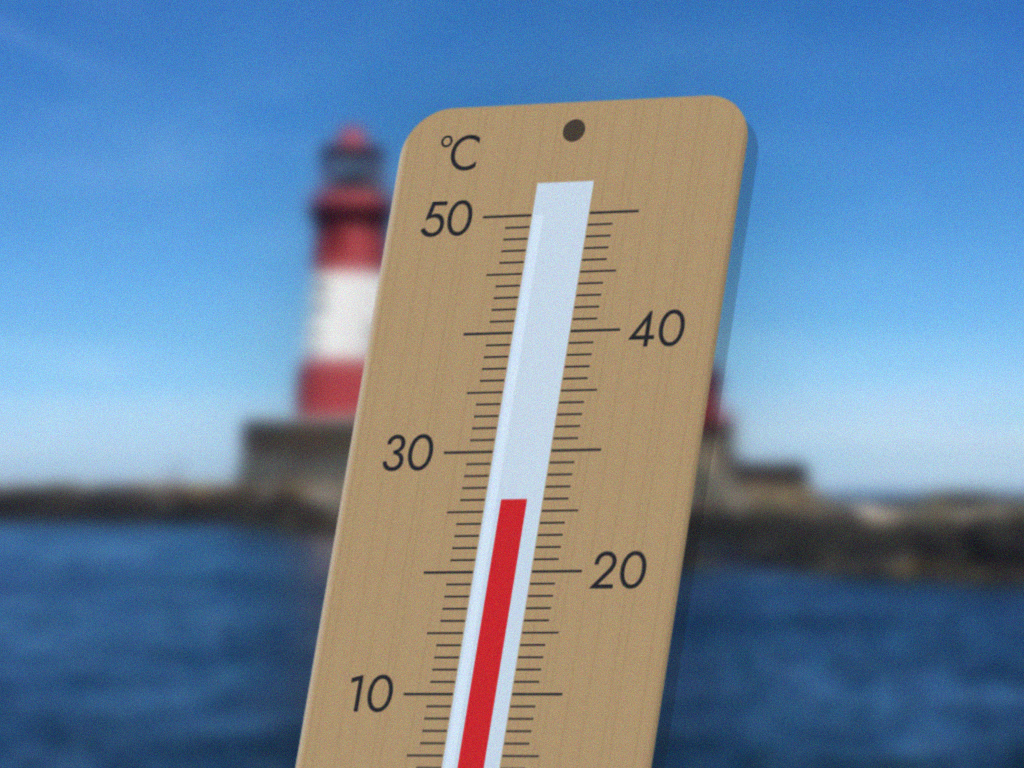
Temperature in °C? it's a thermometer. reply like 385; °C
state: 26; °C
